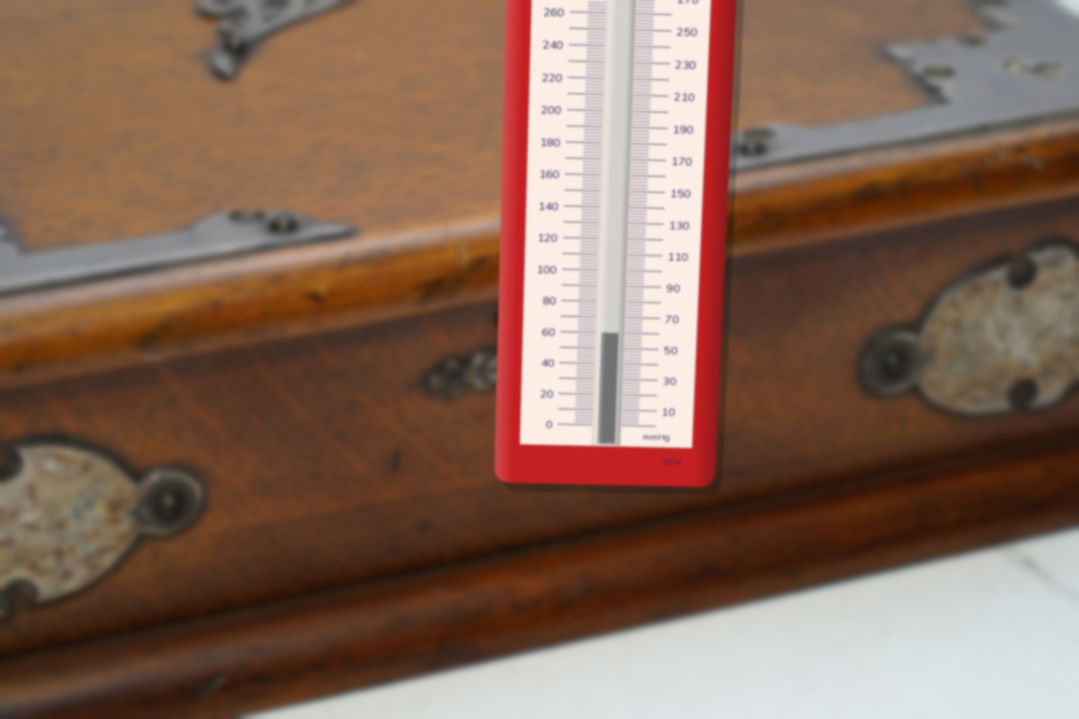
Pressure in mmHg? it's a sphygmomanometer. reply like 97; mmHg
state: 60; mmHg
